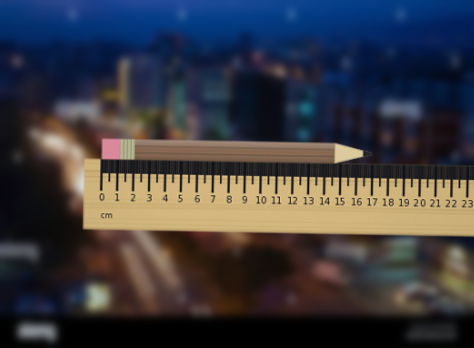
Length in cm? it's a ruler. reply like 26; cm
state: 17; cm
